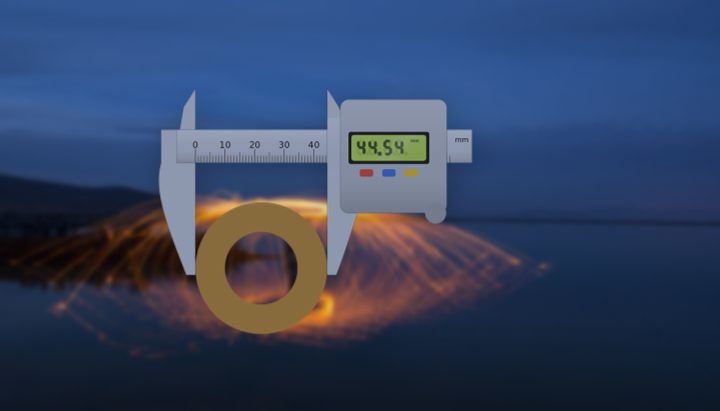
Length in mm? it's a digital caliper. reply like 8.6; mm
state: 44.54; mm
